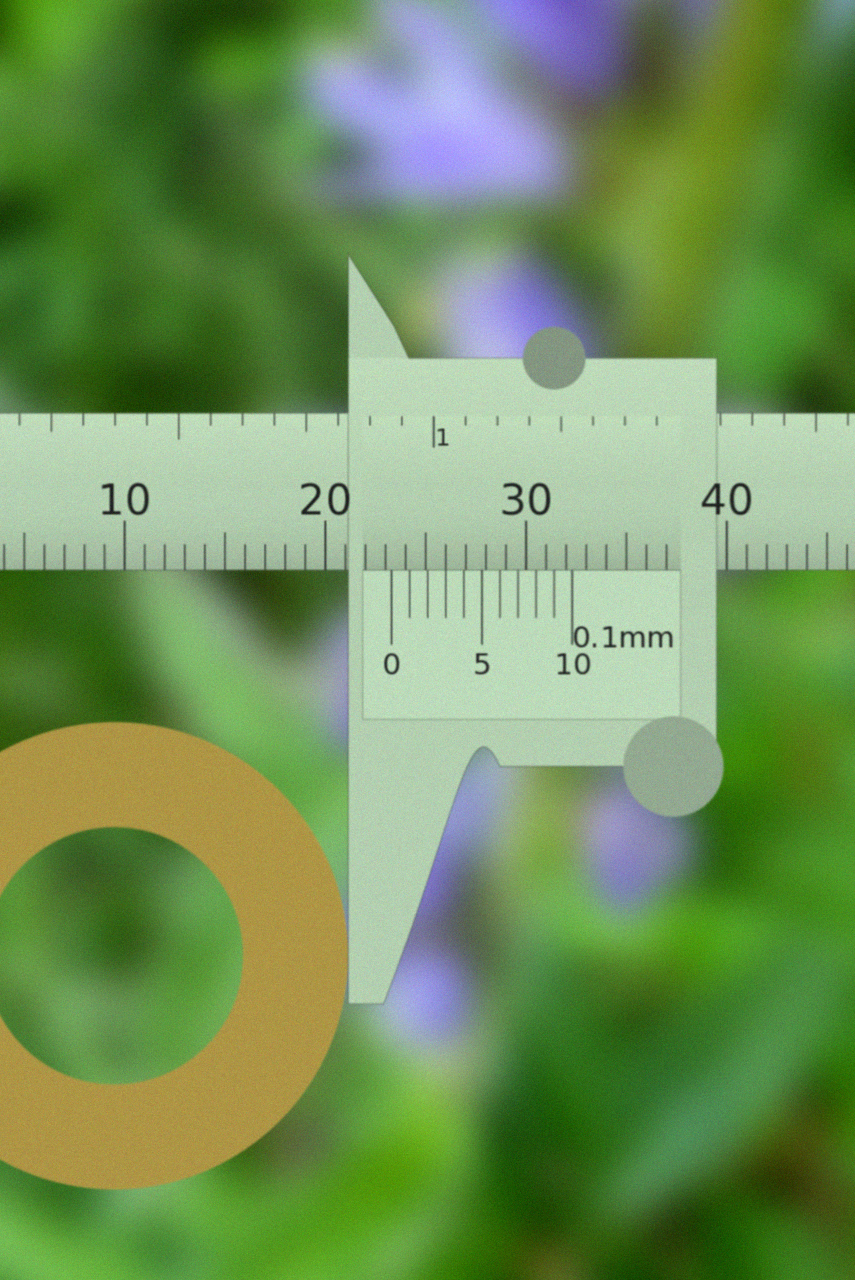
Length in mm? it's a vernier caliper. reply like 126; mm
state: 23.3; mm
